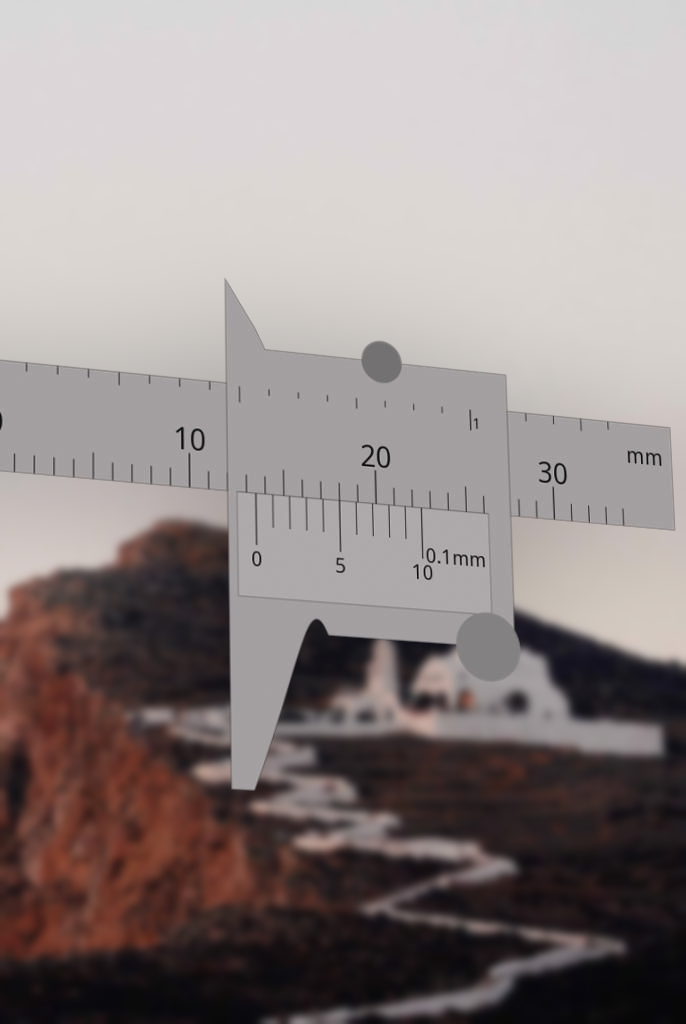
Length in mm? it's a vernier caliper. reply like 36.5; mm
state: 13.5; mm
